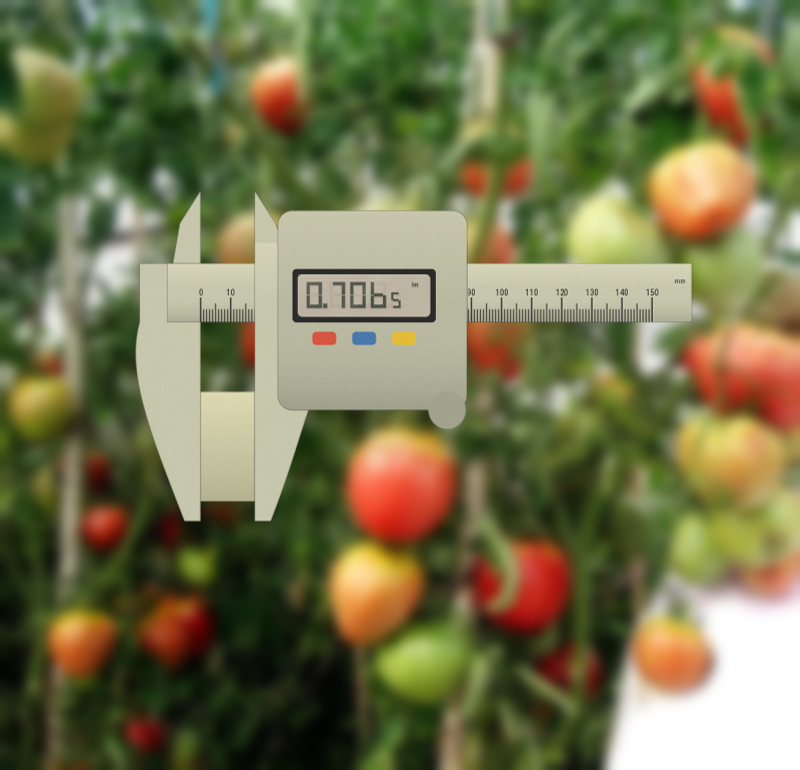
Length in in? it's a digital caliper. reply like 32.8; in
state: 0.7065; in
